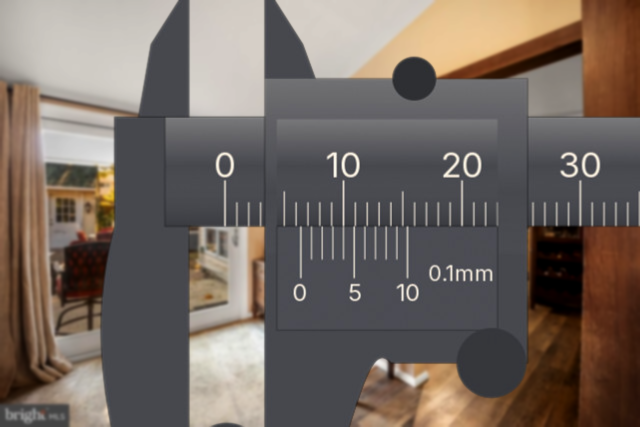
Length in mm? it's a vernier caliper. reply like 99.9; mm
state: 6.4; mm
